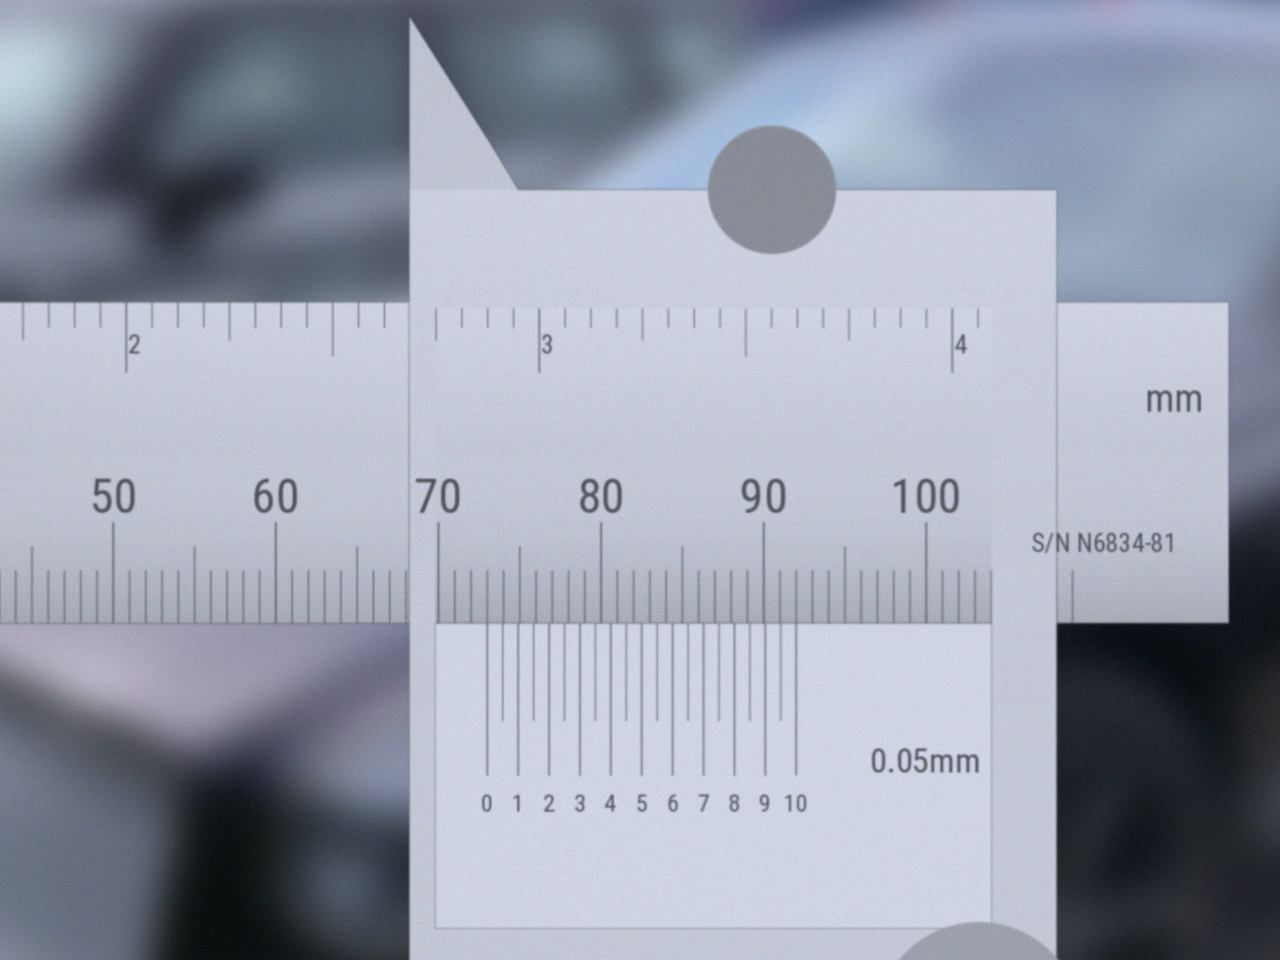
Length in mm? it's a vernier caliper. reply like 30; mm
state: 73.0; mm
